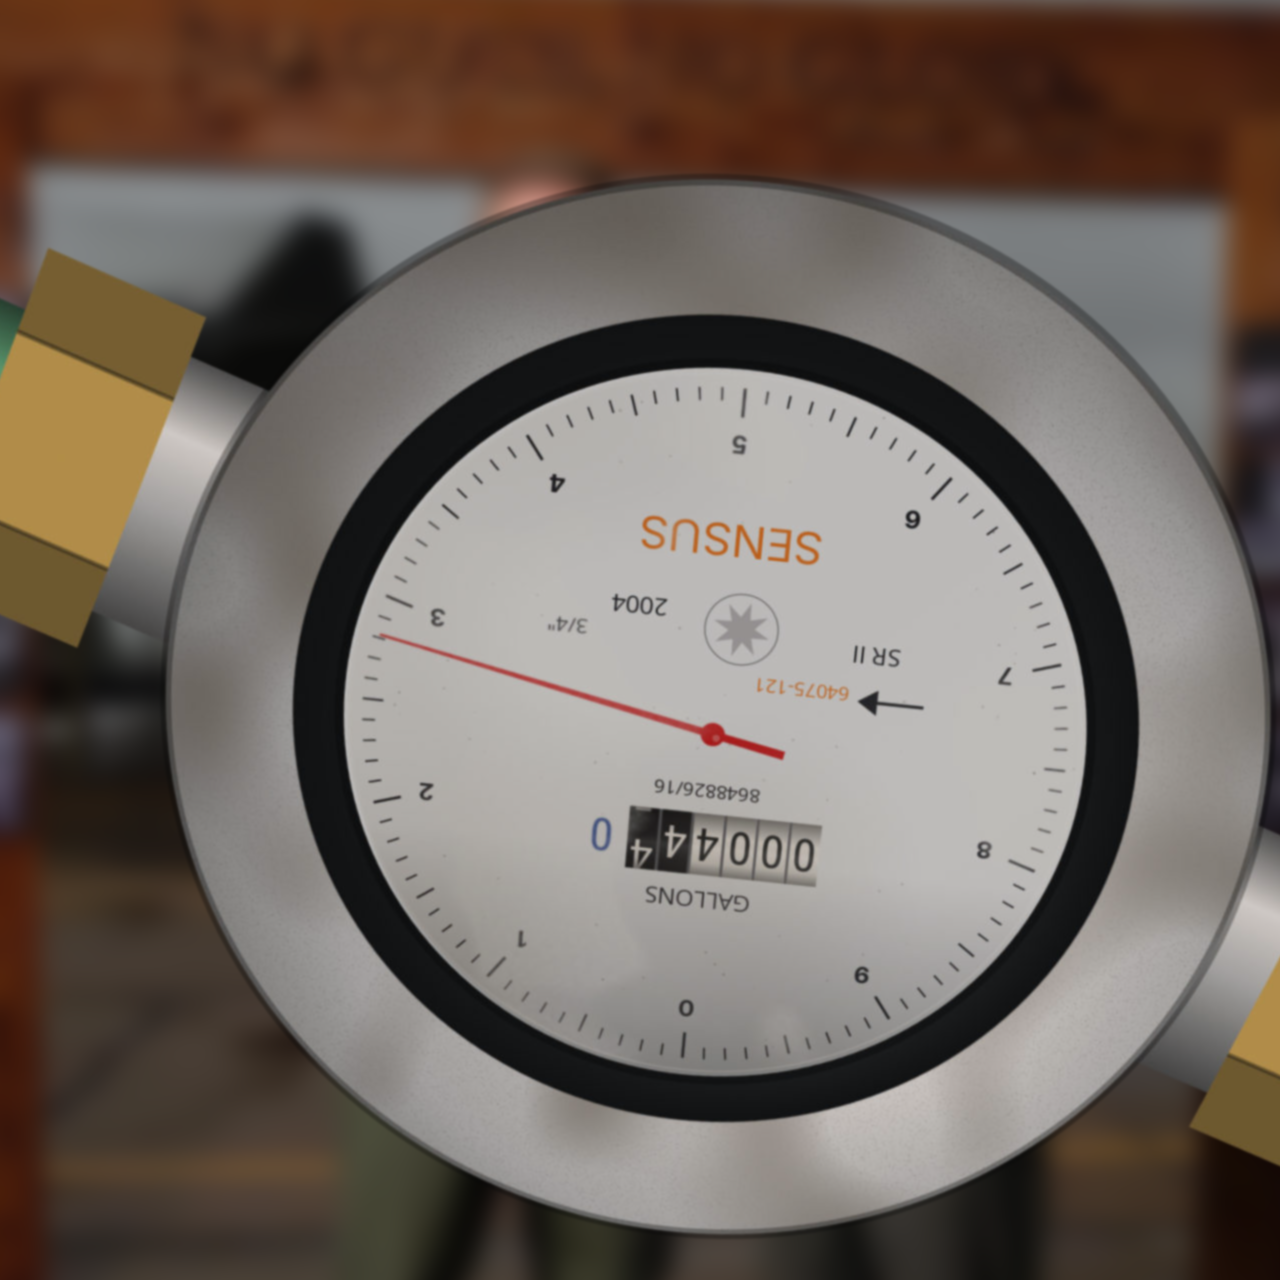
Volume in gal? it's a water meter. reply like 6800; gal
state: 4442.8; gal
